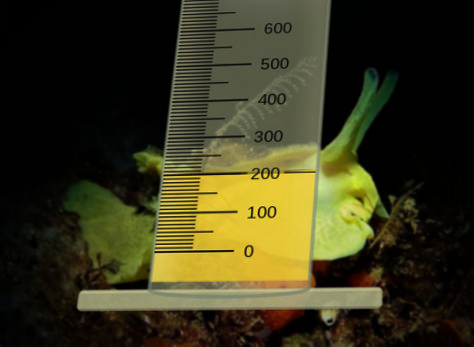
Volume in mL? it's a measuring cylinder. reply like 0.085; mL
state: 200; mL
